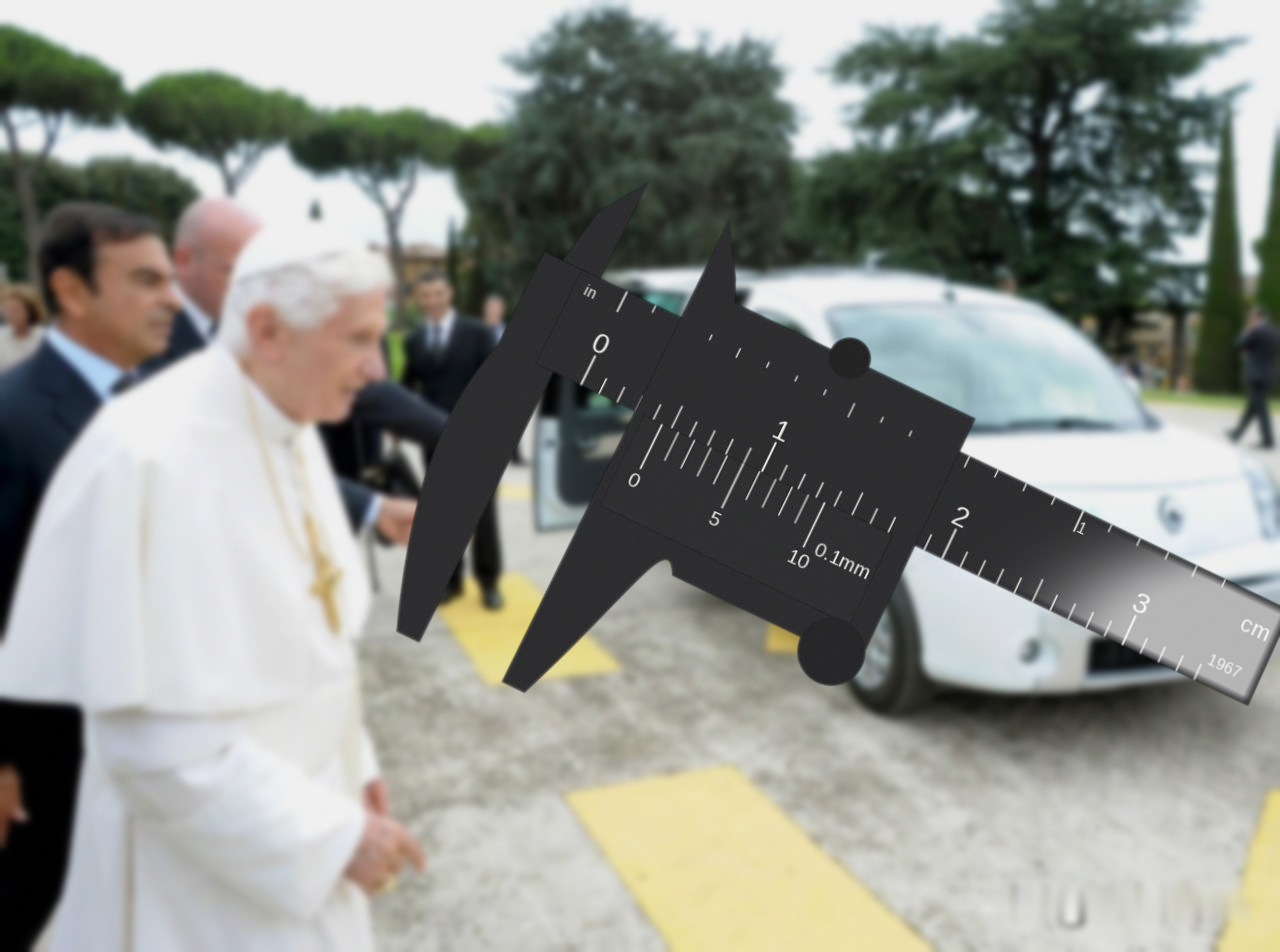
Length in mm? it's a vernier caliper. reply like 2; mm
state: 4.5; mm
